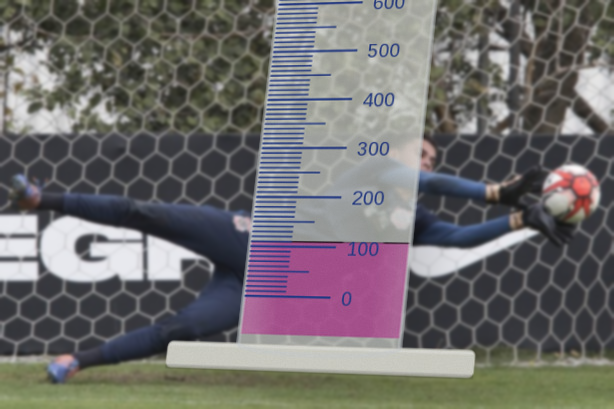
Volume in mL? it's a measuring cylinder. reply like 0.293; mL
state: 110; mL
